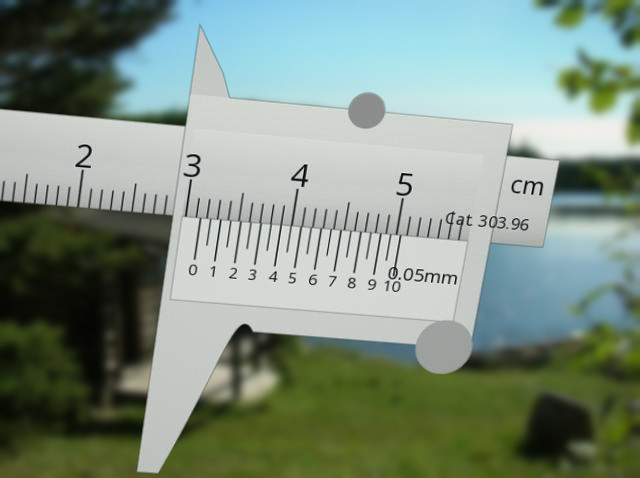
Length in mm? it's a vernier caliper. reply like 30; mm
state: 31.4; mm
